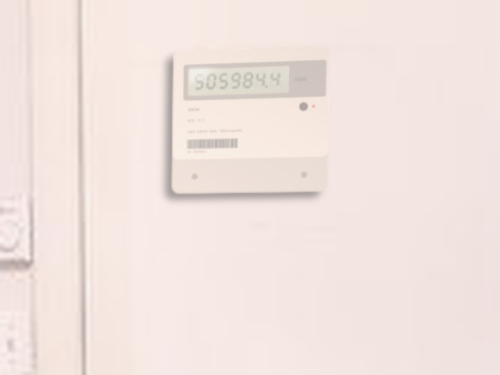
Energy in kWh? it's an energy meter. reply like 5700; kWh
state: 505984.4; kWh
